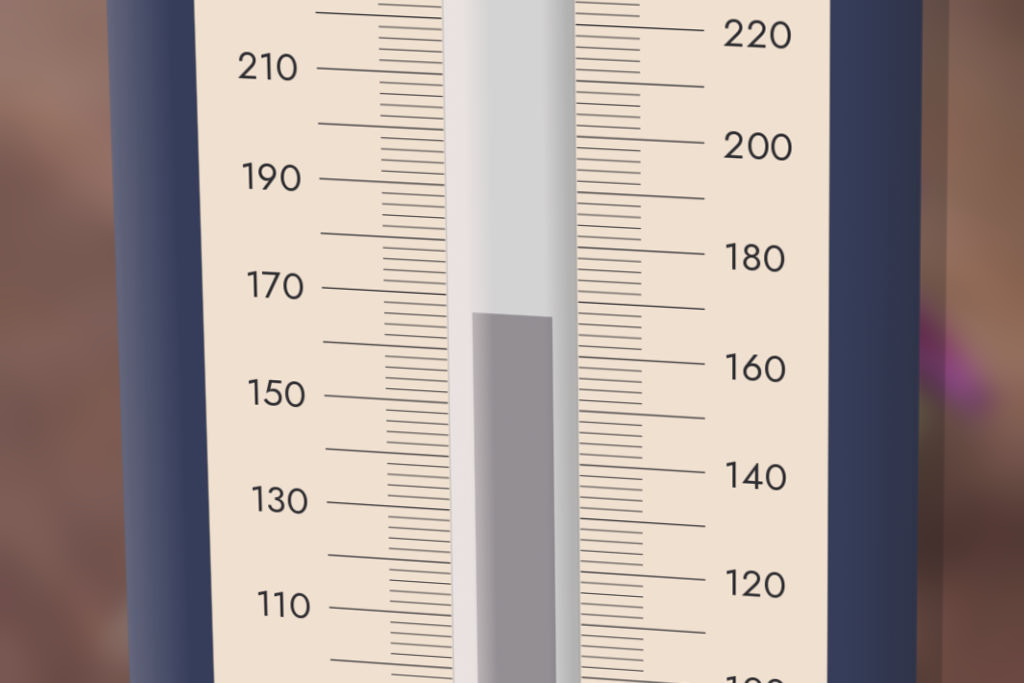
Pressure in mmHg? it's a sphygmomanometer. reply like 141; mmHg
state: 167; mmHg
